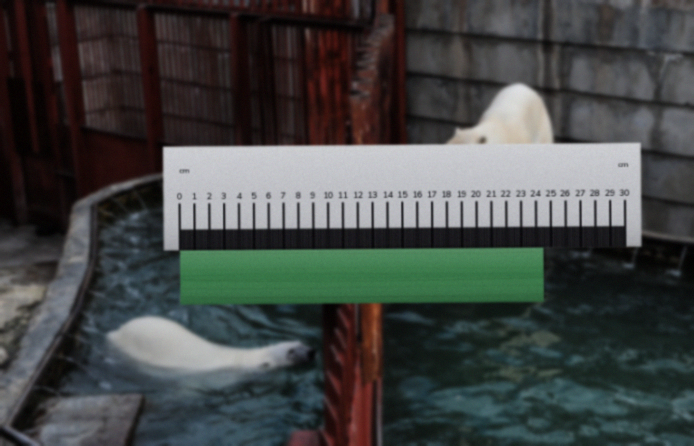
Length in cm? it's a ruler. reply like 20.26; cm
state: 24.5; cm
